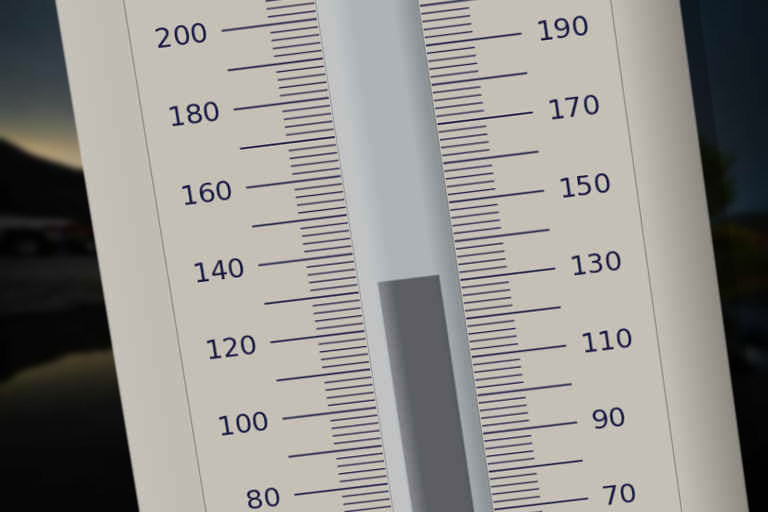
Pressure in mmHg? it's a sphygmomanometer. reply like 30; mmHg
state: 132; mmHg
